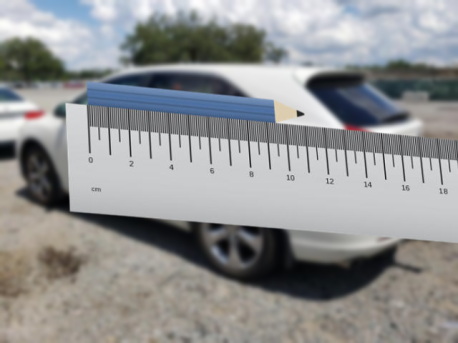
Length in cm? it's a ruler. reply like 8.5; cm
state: 11; cm
